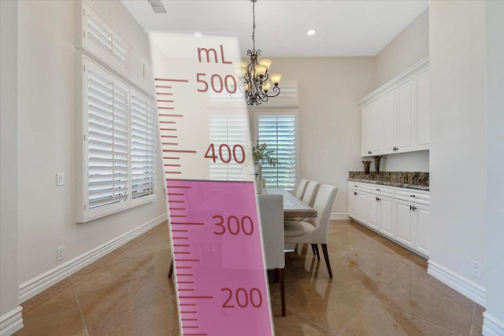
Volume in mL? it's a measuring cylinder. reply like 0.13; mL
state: 360; mL
